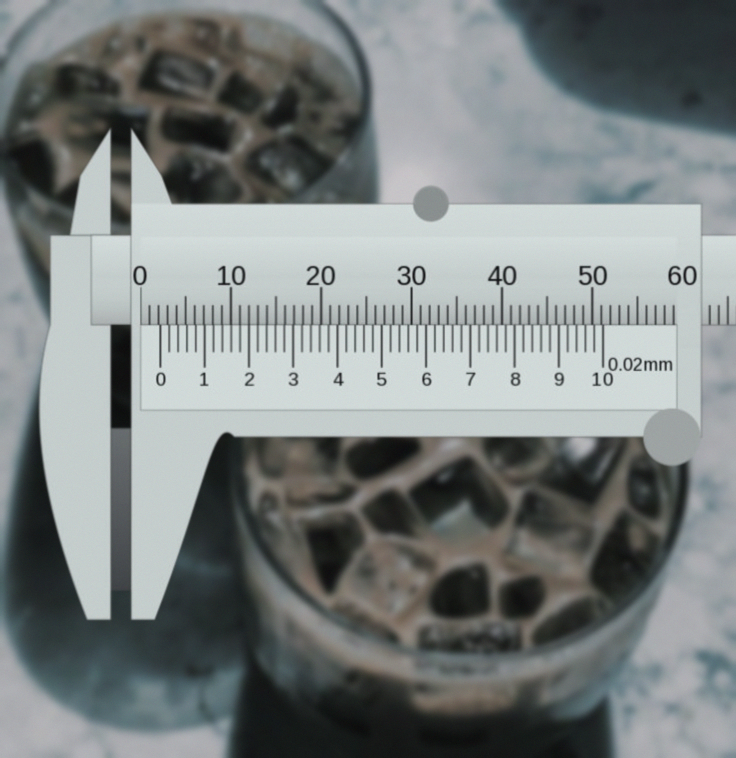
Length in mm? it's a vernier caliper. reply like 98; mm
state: 2.2; mm
